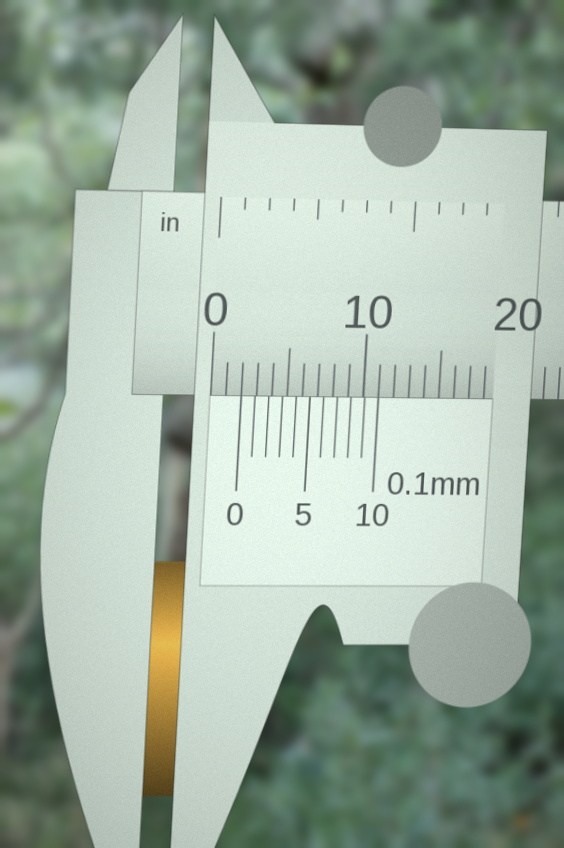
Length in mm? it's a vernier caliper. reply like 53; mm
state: 2.0; mm
